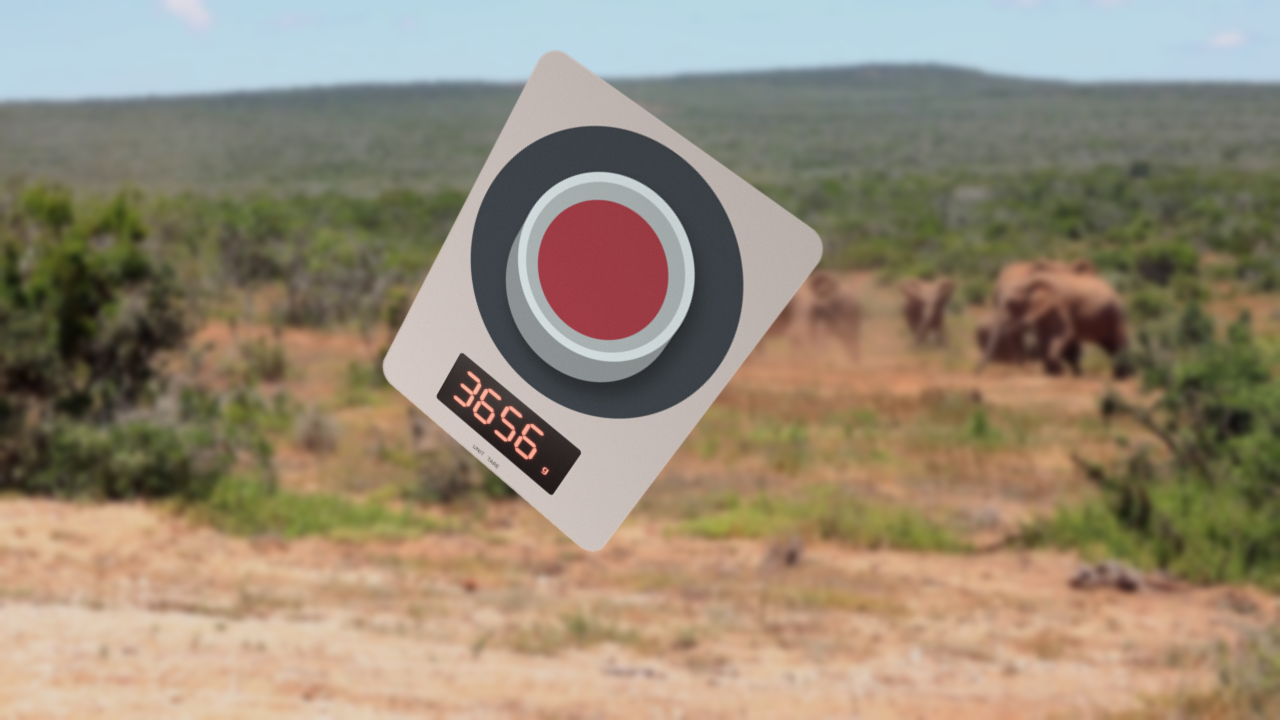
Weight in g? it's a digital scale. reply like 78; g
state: 3656; g
